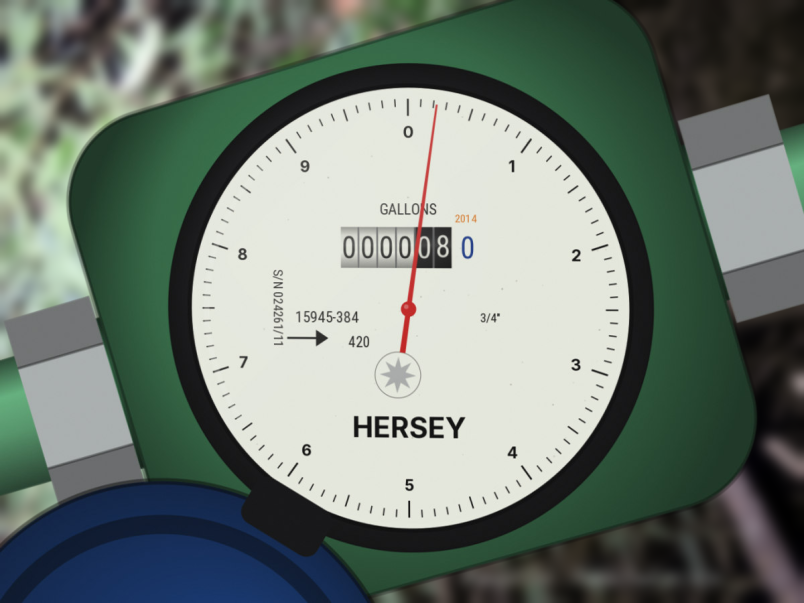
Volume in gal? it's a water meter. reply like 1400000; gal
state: 80.2; gal
